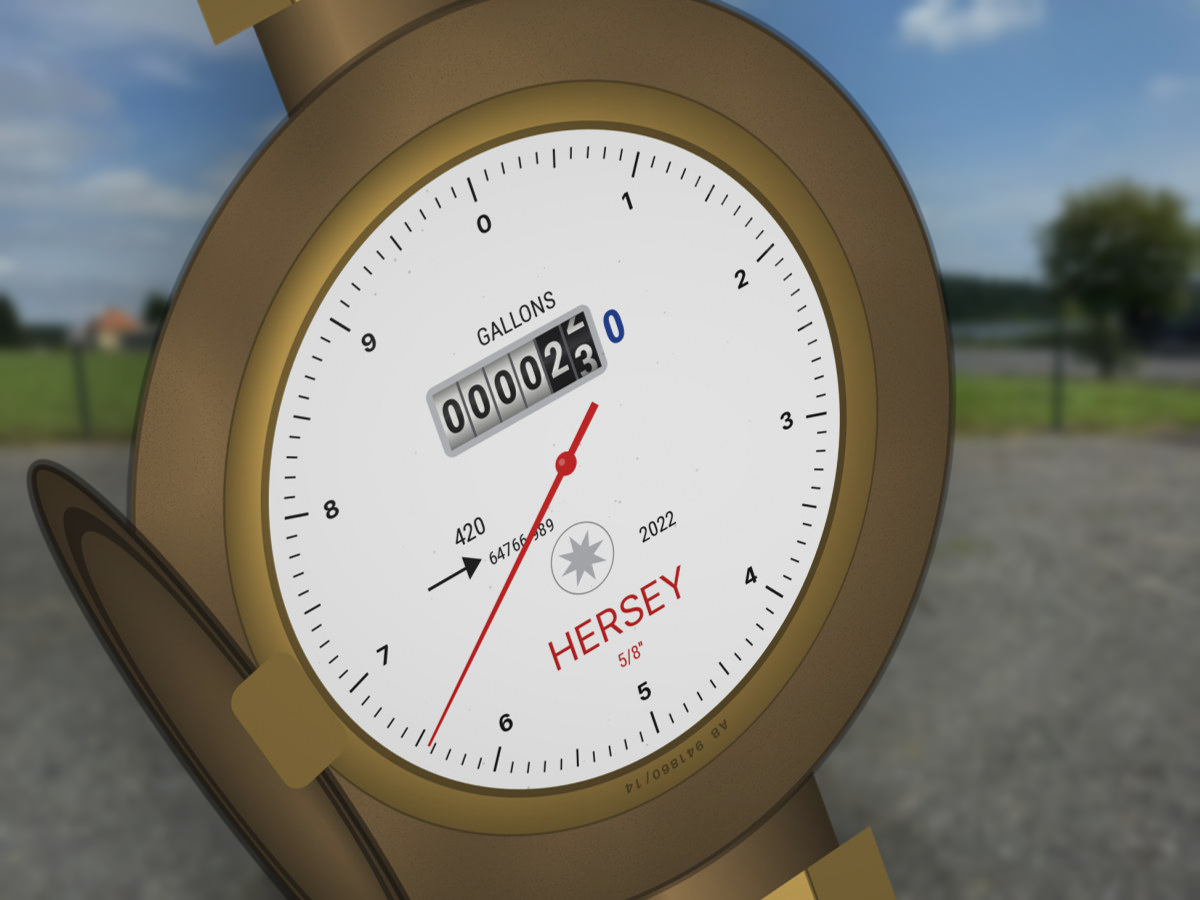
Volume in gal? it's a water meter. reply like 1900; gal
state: 226.4; gal
